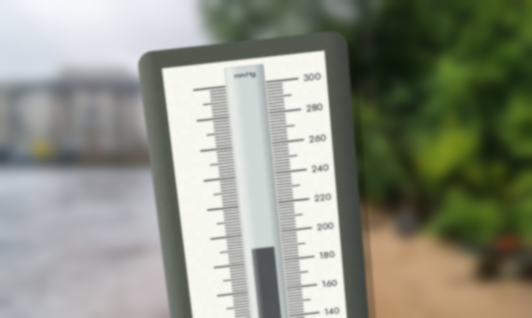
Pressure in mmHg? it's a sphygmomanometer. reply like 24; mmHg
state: 190; mmHg
